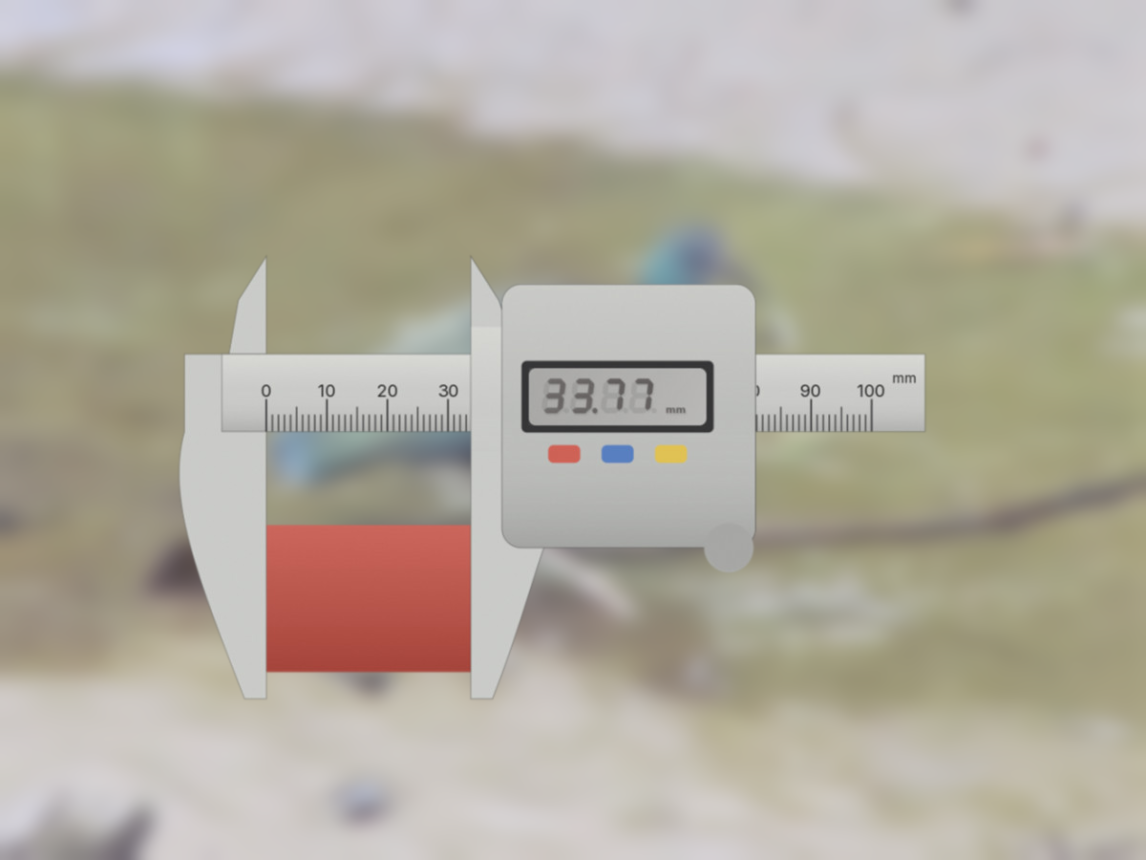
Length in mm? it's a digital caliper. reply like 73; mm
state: 33.77; mm
